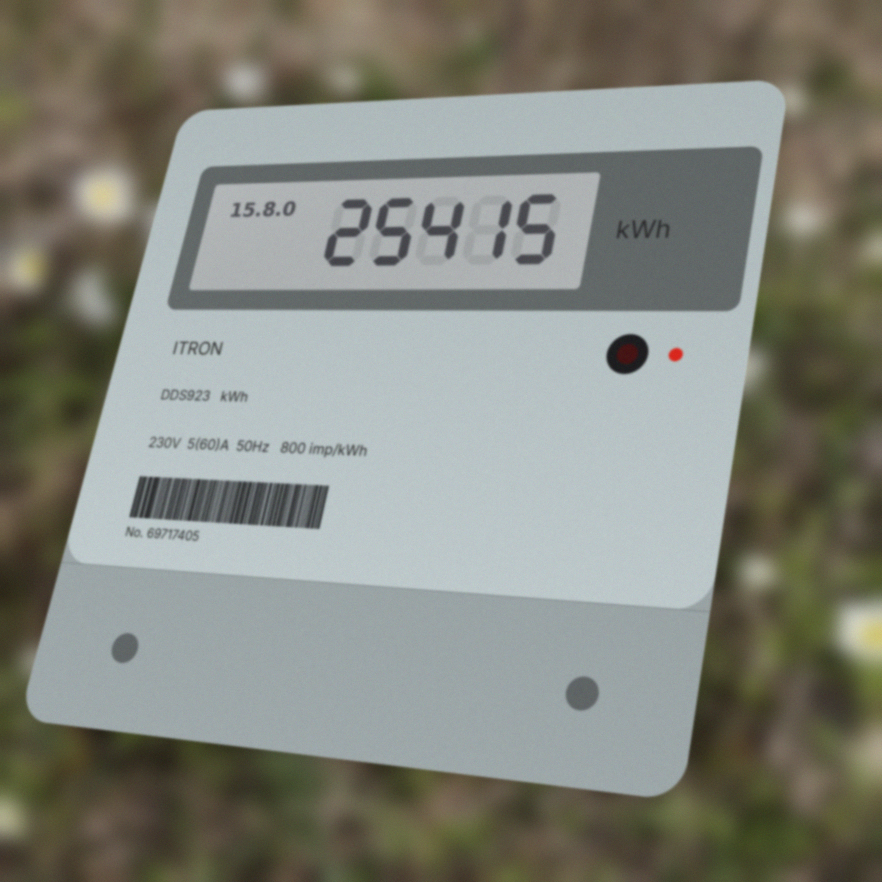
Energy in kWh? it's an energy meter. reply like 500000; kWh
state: 25415; kWh
